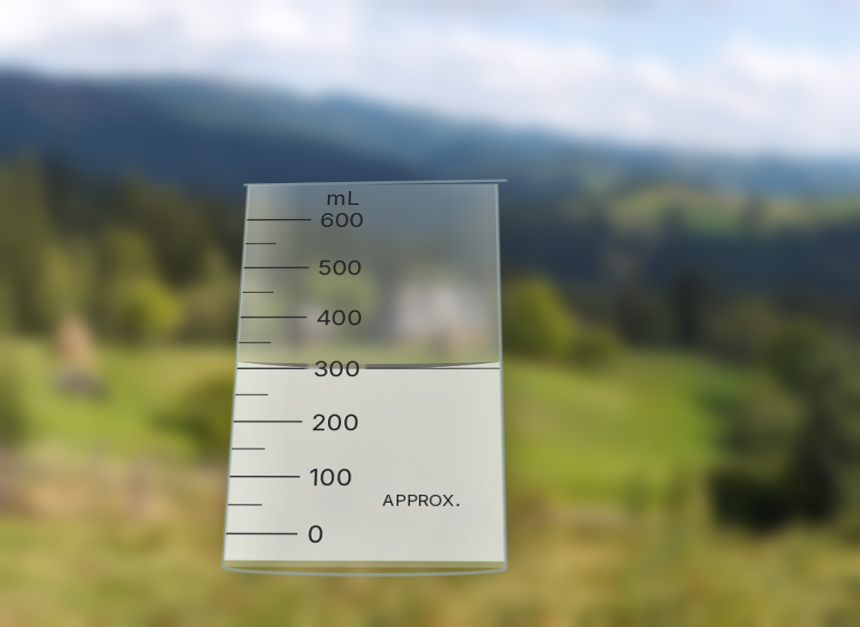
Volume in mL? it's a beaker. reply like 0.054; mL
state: 300; mL
